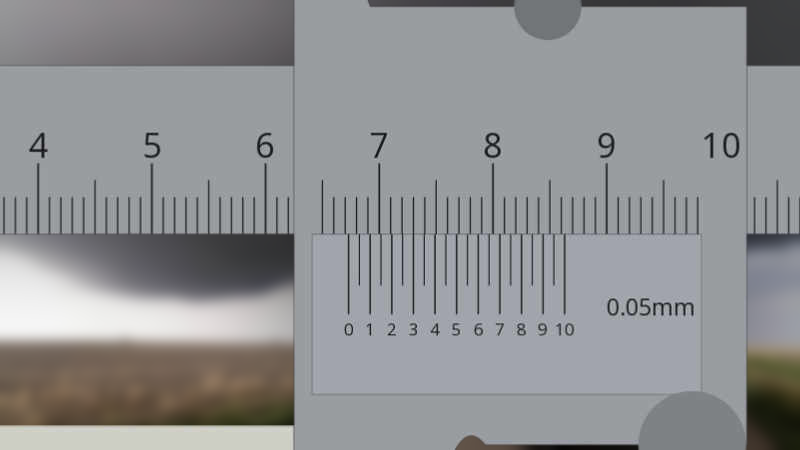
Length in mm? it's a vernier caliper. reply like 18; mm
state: 67.3; mm
